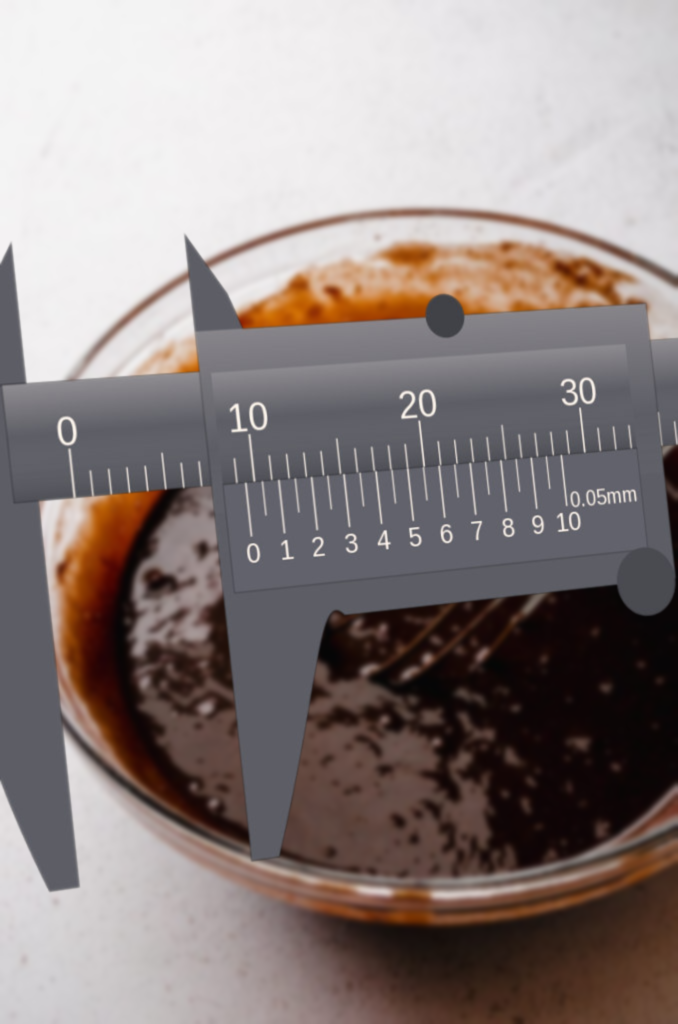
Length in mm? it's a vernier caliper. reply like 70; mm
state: 9.5; mm
